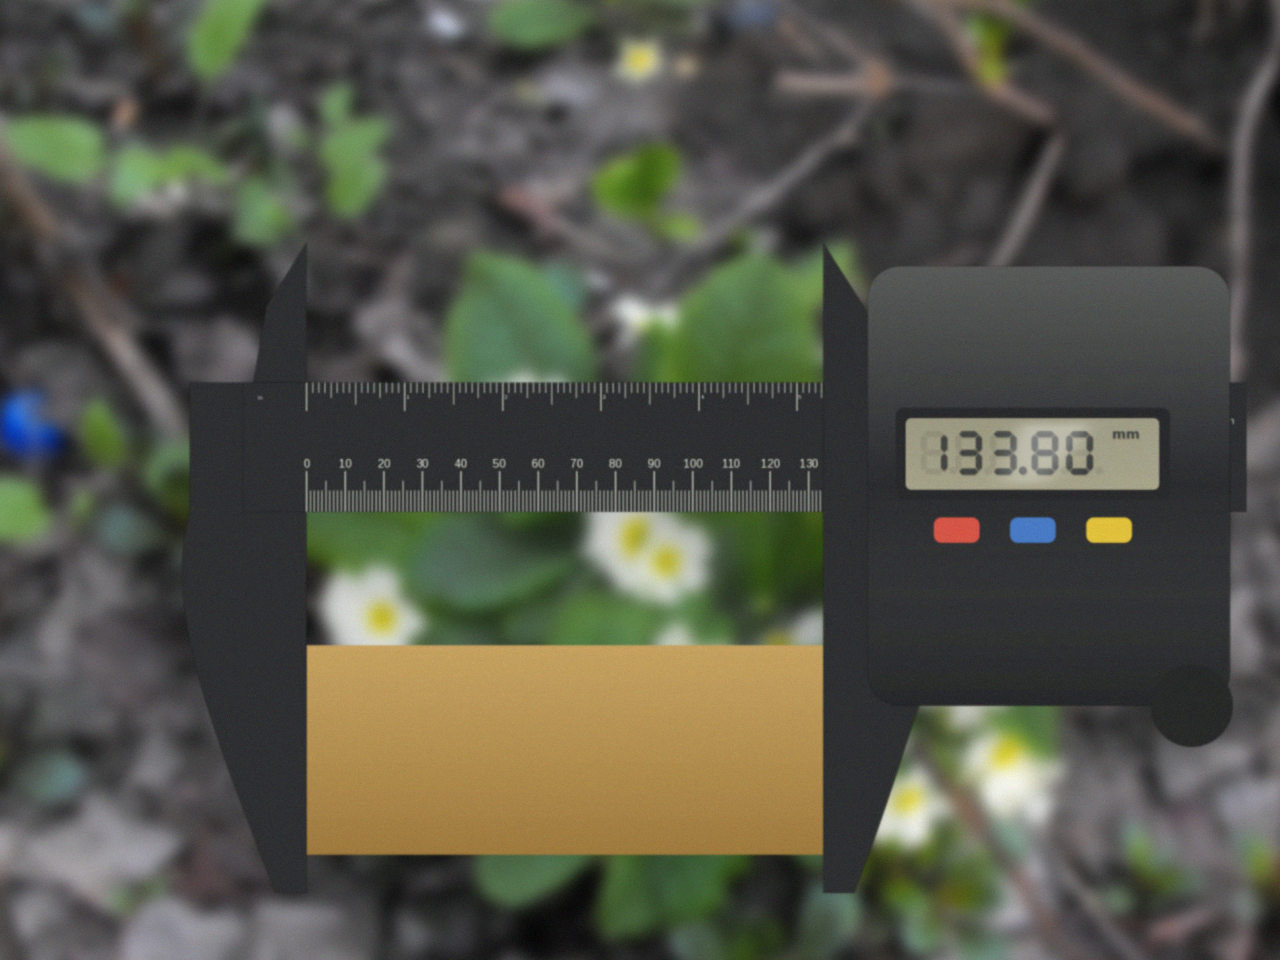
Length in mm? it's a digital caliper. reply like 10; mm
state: 133.80; mm
